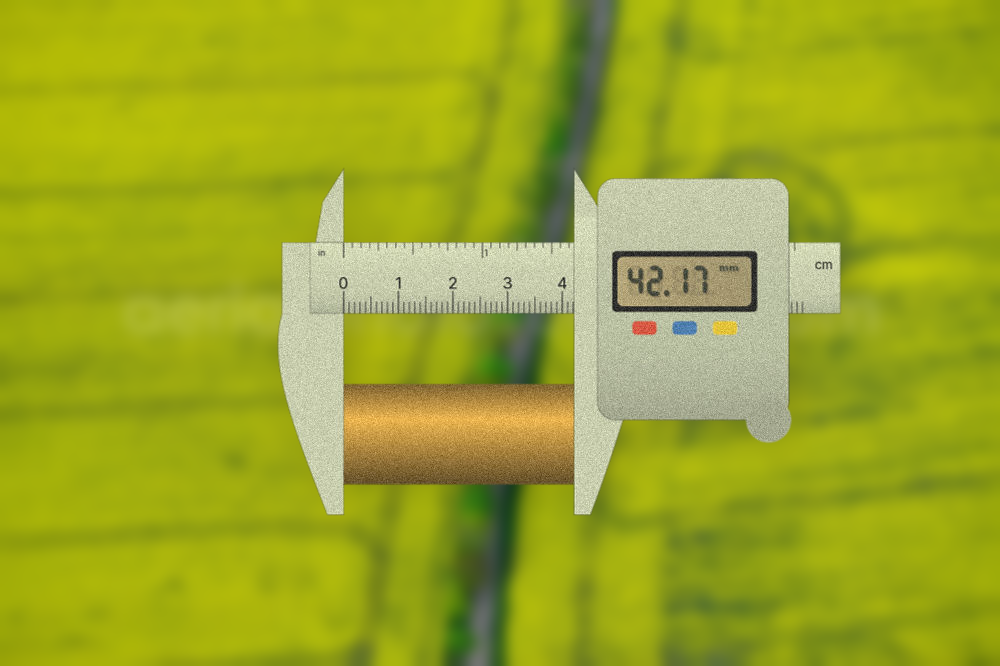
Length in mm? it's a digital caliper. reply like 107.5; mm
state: 42.17; mm
